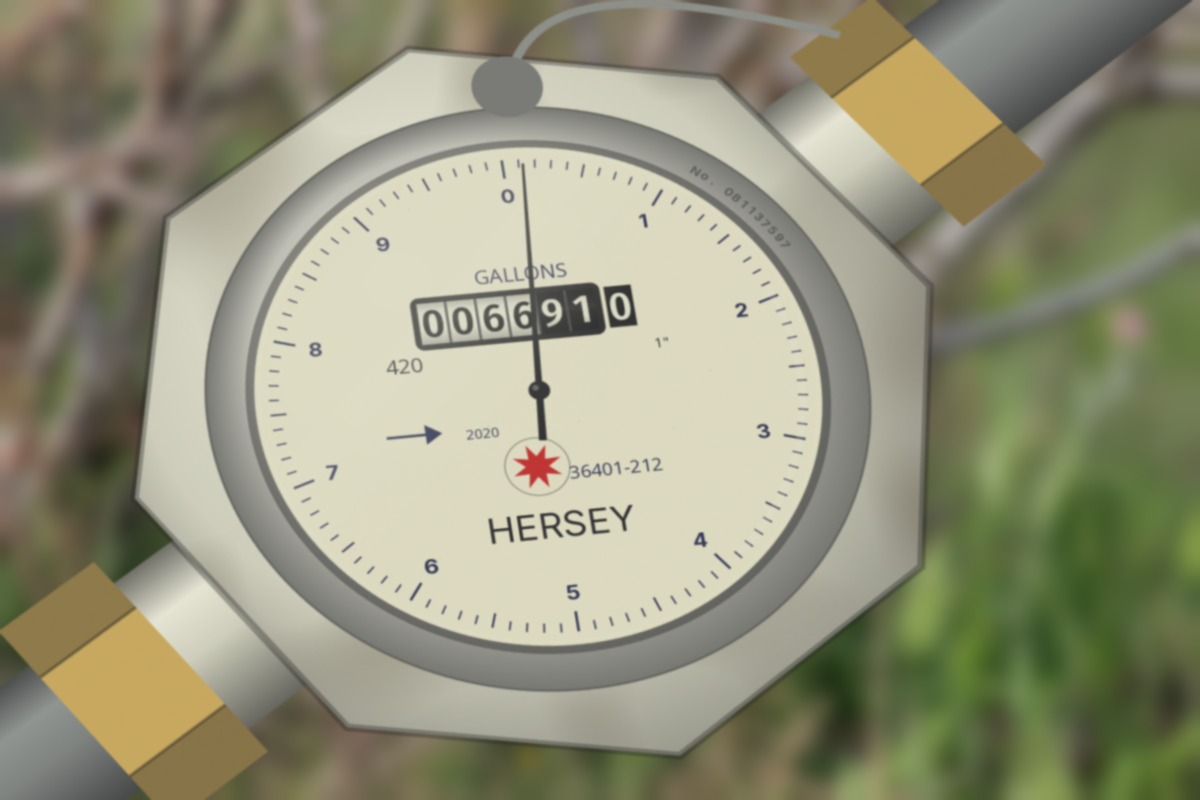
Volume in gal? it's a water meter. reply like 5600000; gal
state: 66910.1; gal
